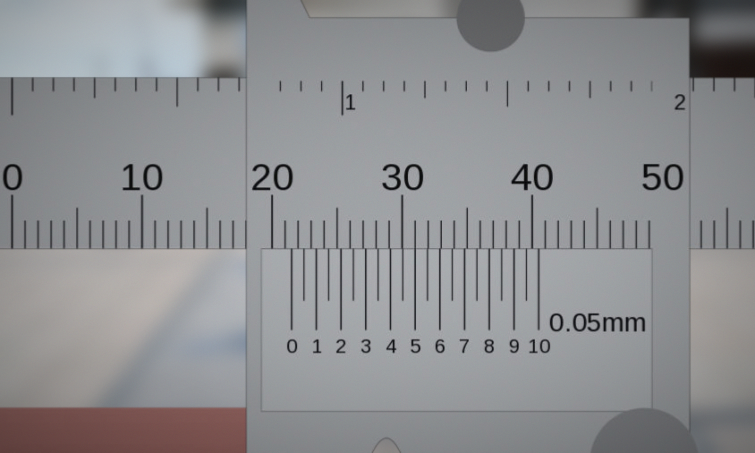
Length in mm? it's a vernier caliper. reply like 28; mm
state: 21.5; mm
